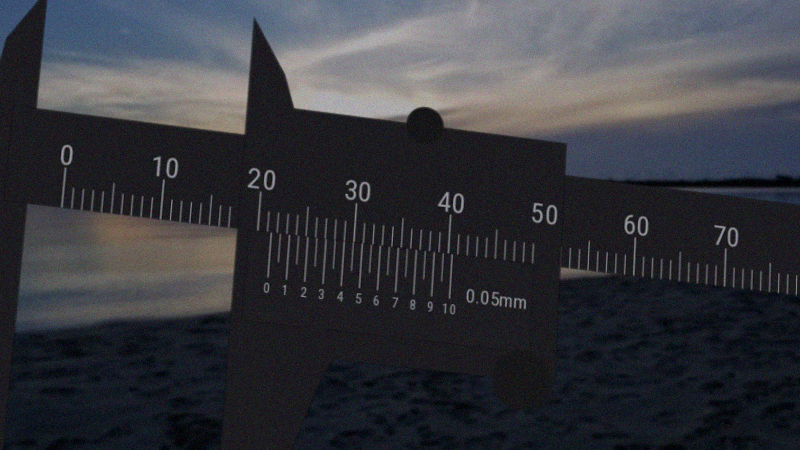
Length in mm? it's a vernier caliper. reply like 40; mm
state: 21.4; mm
